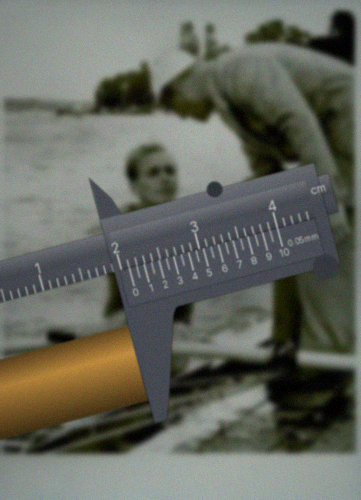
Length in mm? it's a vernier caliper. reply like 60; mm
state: 21.0; mm
